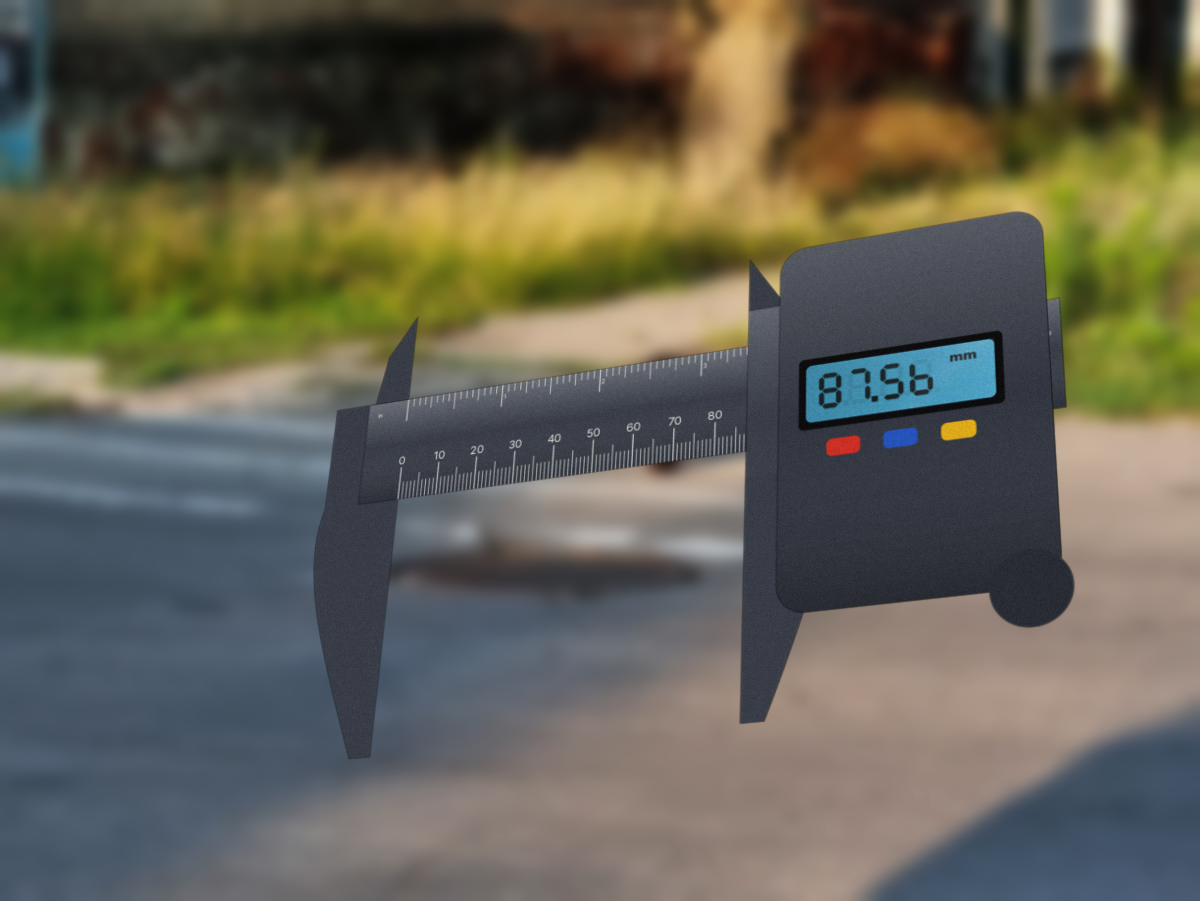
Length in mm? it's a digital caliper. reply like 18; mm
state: 87.56; mm
